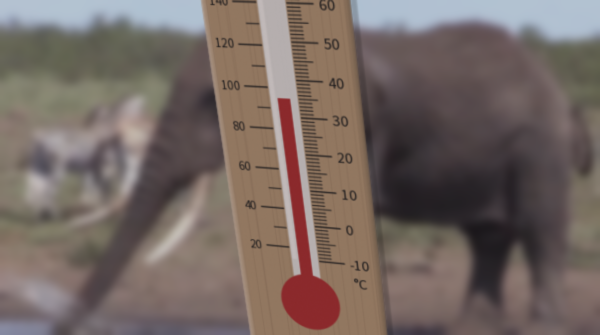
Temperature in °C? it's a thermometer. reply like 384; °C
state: 35; °C
